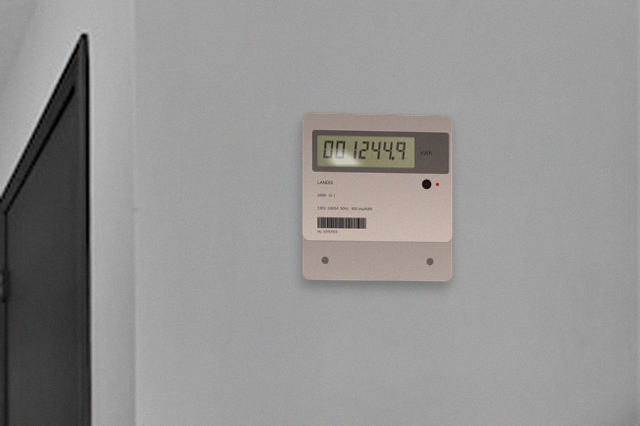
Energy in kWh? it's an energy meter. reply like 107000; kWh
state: 1244.9; kWh
